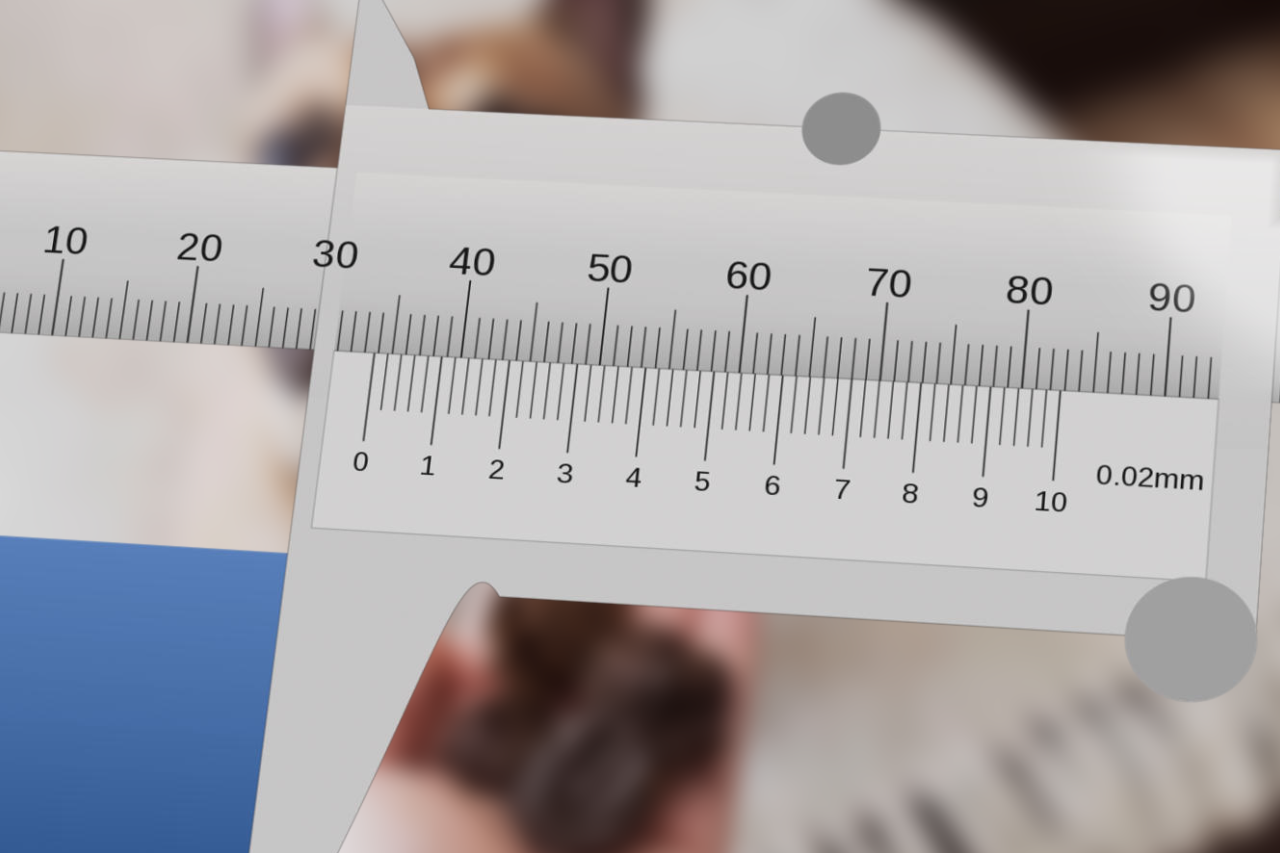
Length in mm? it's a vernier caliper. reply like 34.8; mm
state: 33.7; mm
